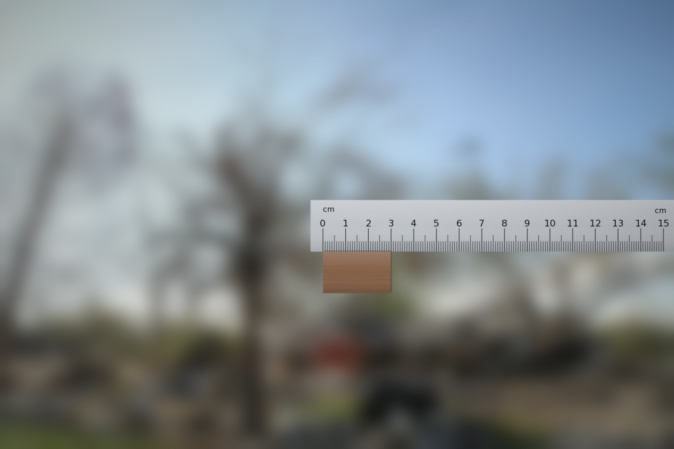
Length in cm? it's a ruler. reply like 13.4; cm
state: 3; cm
